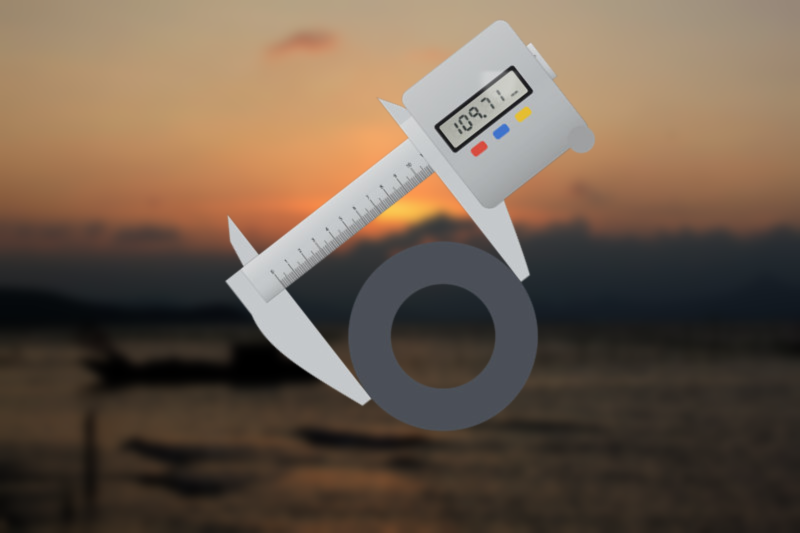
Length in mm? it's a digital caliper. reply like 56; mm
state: 109.71; mm
